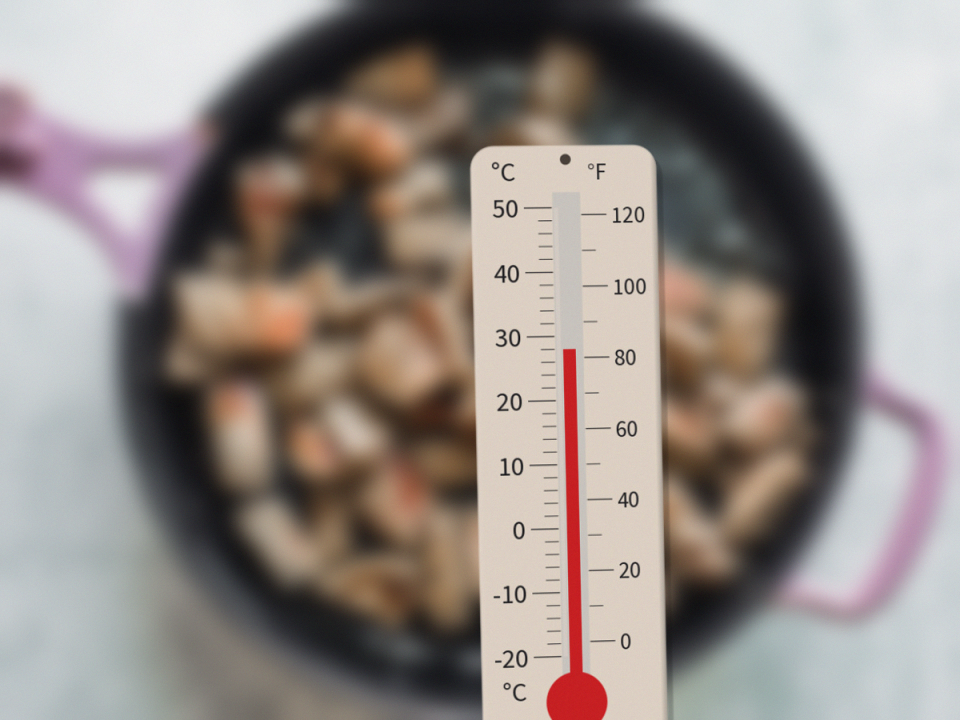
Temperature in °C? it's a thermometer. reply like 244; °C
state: 28; °C
